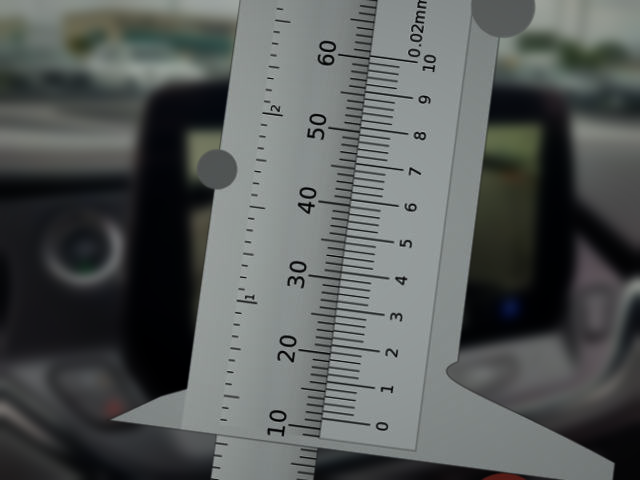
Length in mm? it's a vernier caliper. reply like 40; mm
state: 11.4; mm
